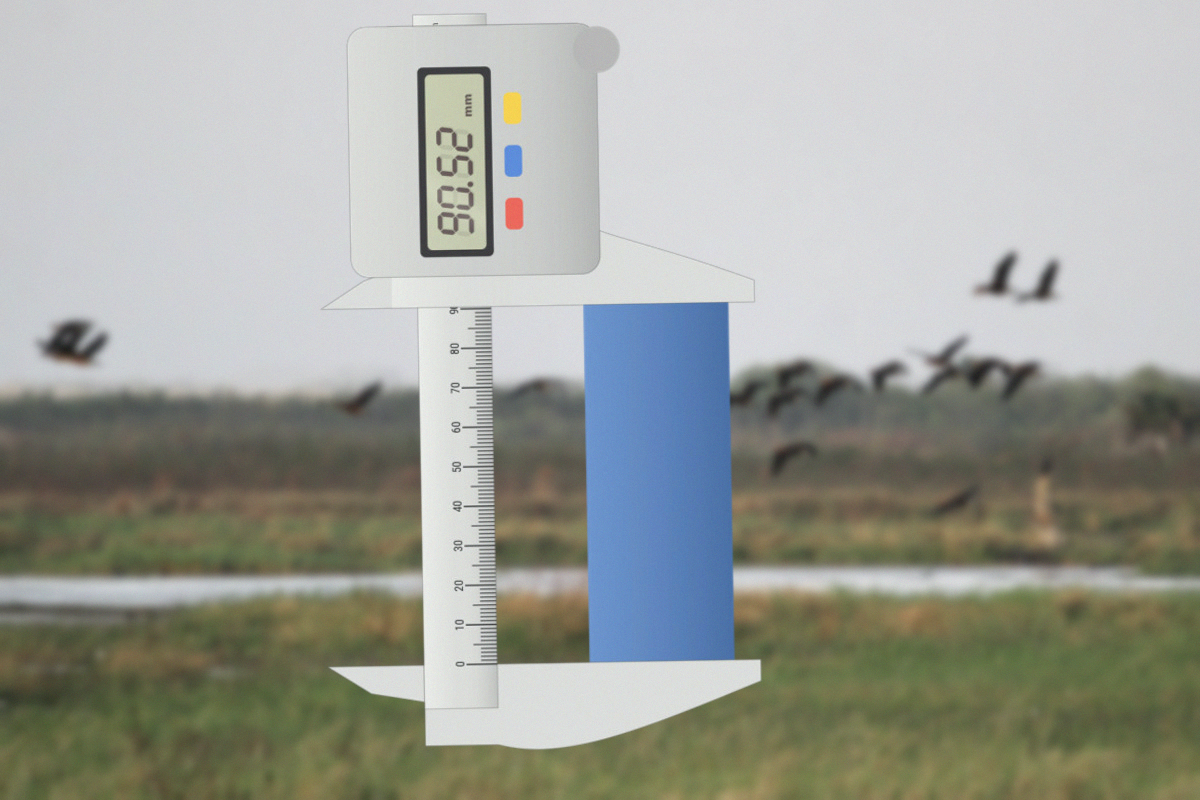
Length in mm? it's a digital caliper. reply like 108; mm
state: 90.52; mm
